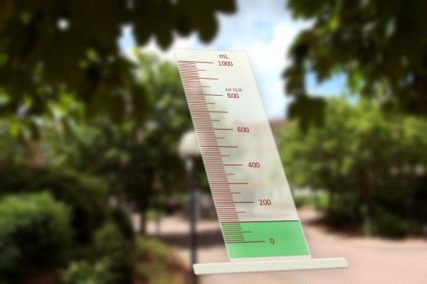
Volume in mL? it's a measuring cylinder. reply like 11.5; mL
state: 100; mL
